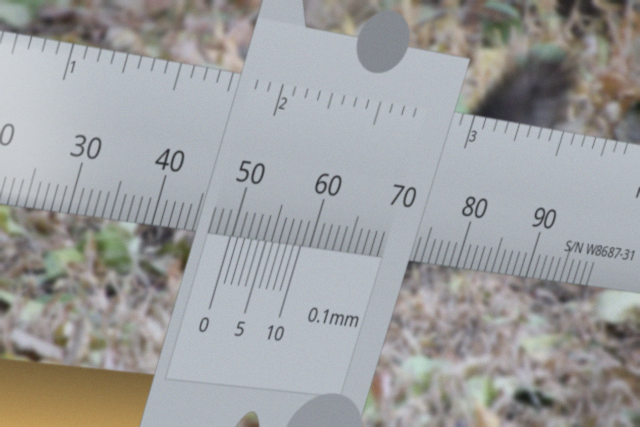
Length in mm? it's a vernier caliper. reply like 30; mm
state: 49.8; mm
